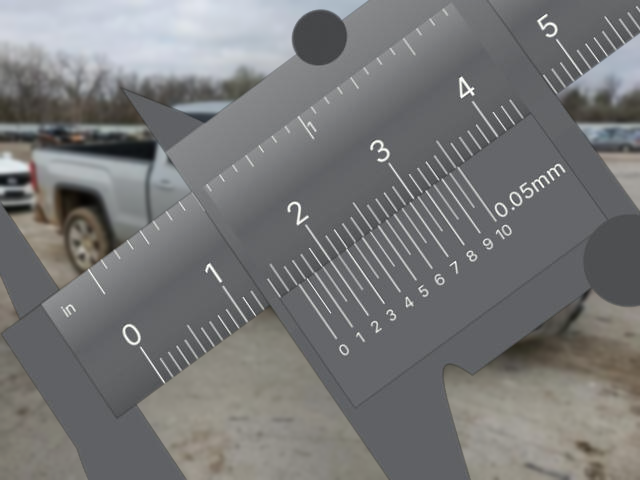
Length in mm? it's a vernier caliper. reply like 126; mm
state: 16.2; mm
